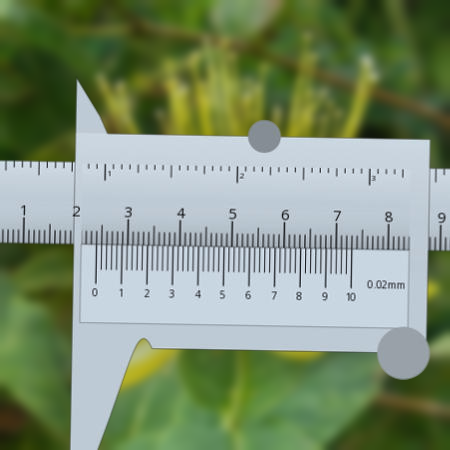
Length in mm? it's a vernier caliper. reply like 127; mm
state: 24.0; mm
